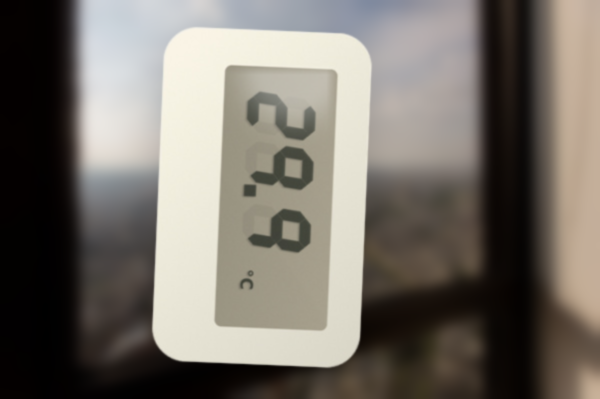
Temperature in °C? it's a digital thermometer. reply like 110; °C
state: 29.9; °C
